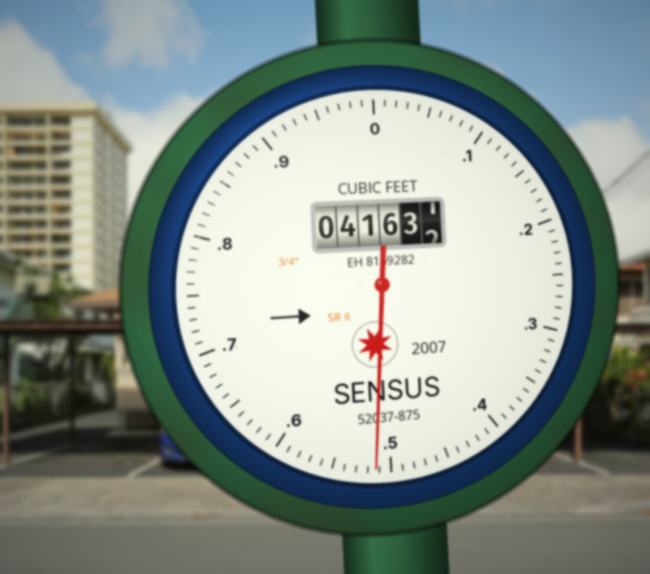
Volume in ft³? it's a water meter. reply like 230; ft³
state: 41631.51; ft³
